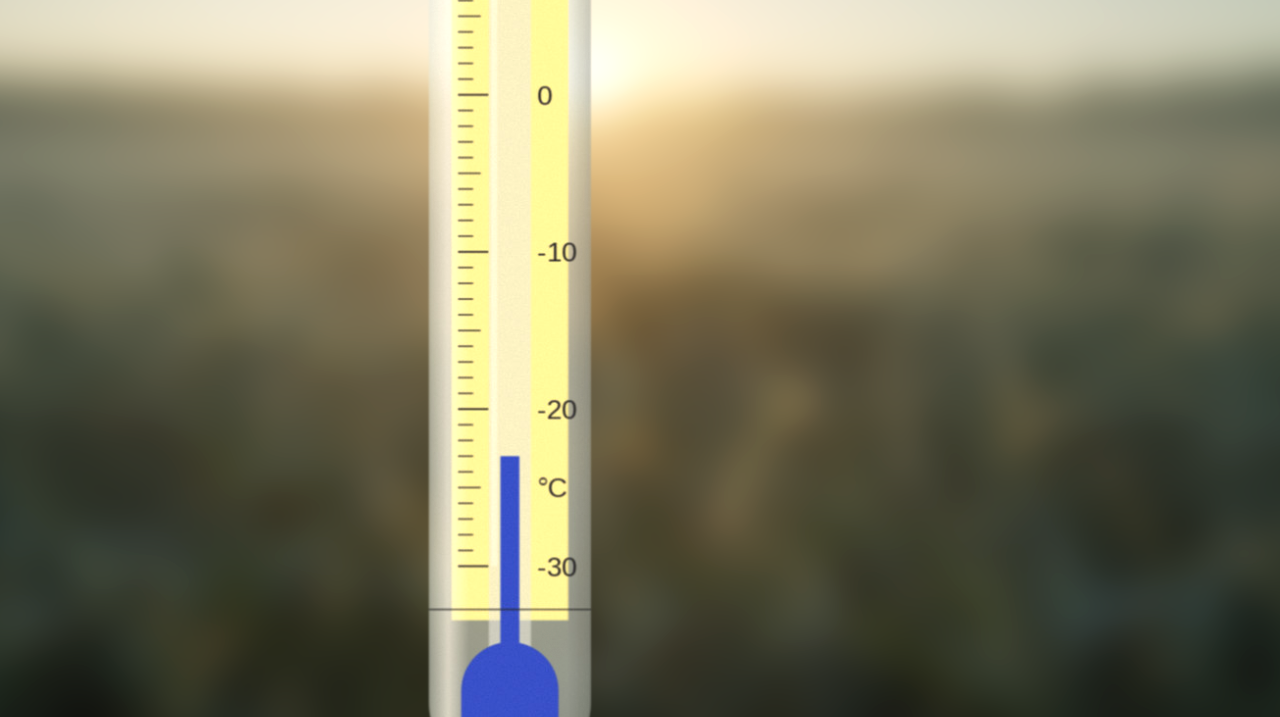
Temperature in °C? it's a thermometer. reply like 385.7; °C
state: -23; °C
